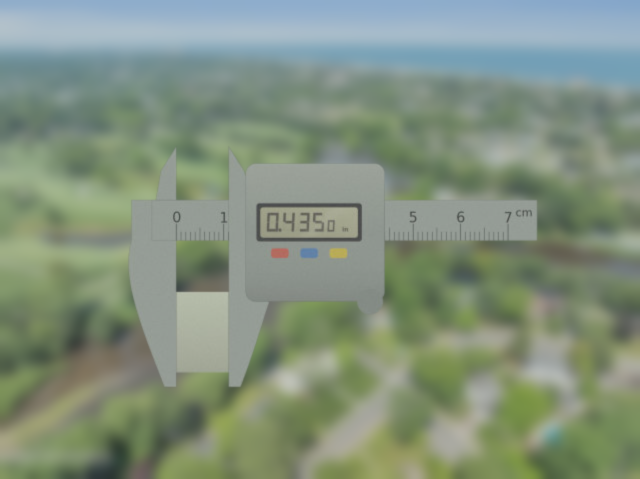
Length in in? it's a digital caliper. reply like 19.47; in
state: 0.4350; in
